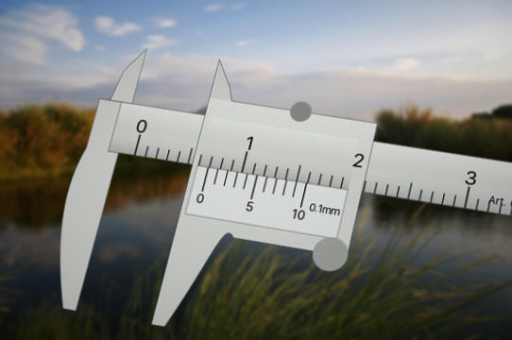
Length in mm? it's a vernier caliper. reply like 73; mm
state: 6.9; mm
